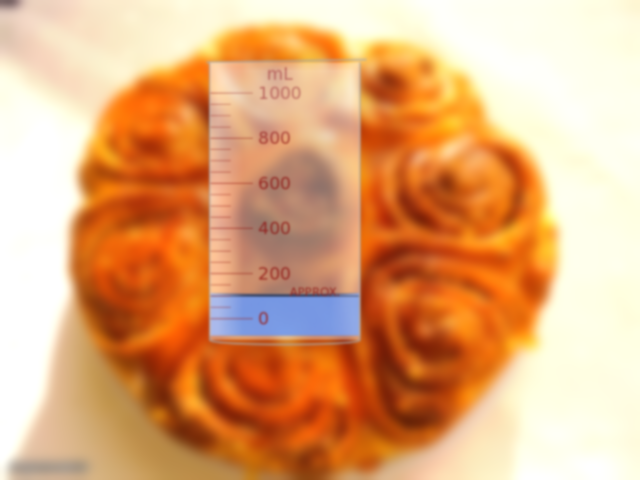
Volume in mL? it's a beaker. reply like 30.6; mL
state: 100; mL
